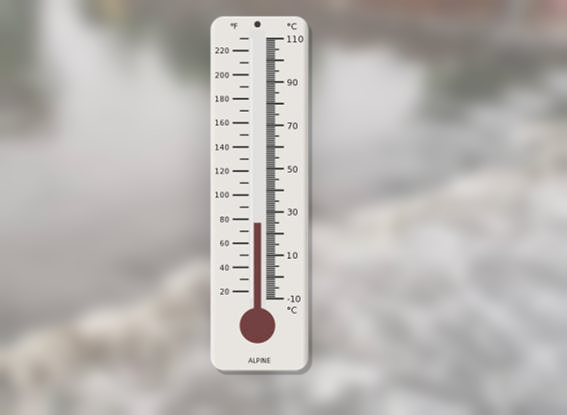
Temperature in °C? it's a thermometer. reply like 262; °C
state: 25; °C
